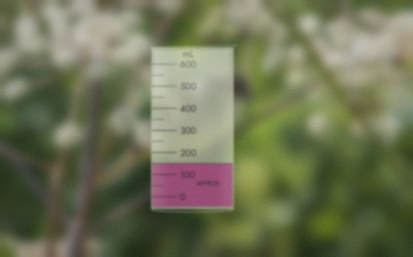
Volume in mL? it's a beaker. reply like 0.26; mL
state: 150; mL
